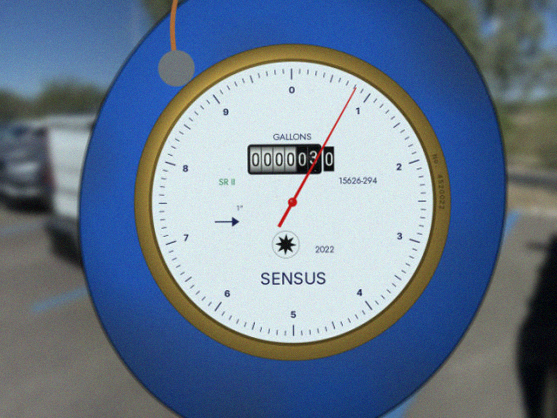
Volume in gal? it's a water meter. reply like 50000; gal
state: 30.8; gal
